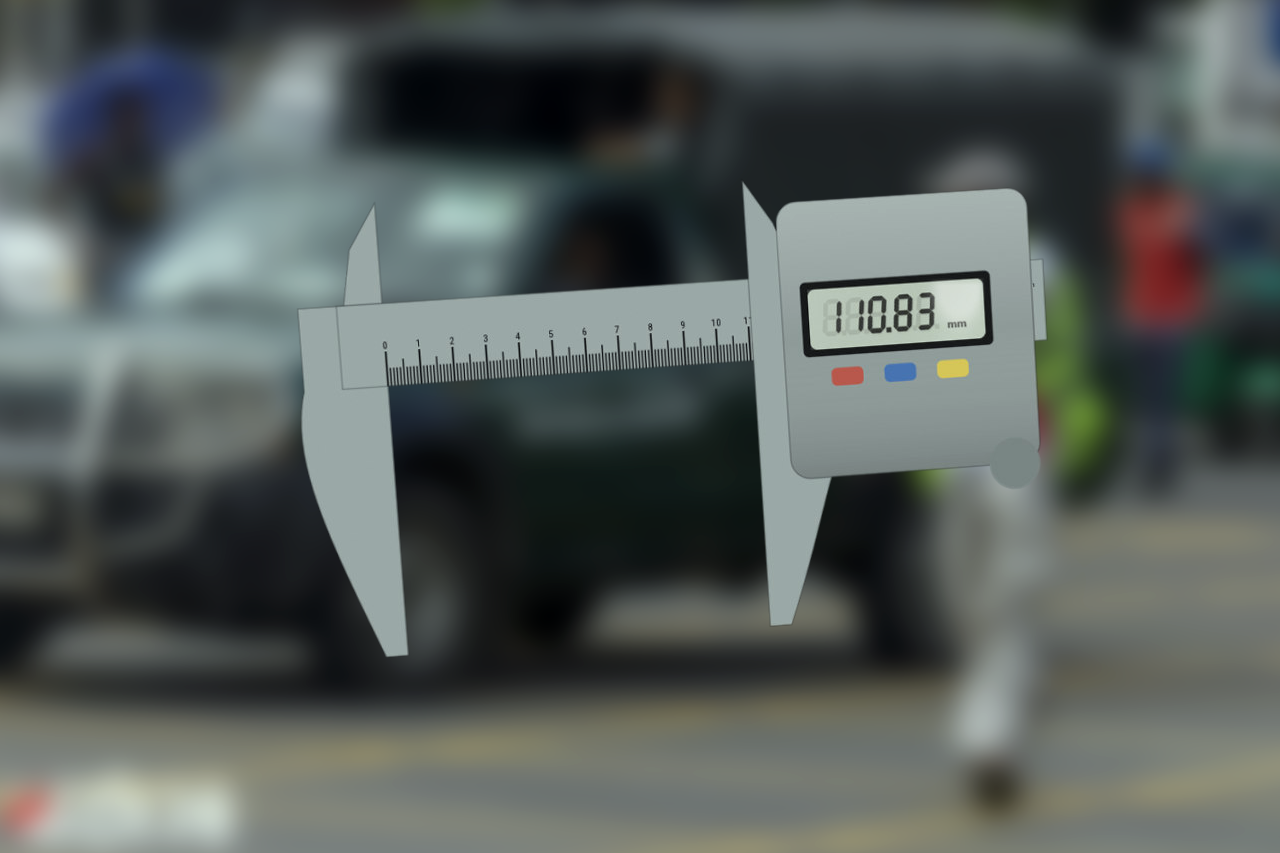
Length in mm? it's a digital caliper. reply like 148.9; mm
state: 110.83; mm
